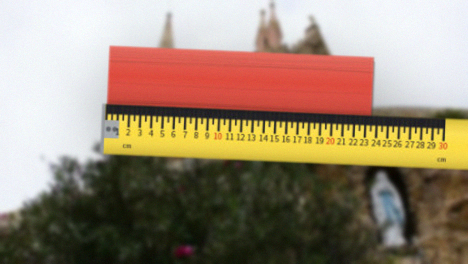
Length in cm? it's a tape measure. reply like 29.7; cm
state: 23.5; cm
